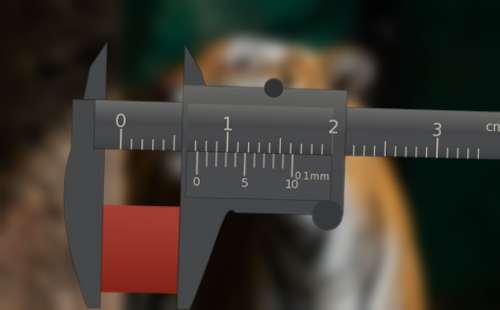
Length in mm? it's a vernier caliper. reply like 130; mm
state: 7.2; mm
